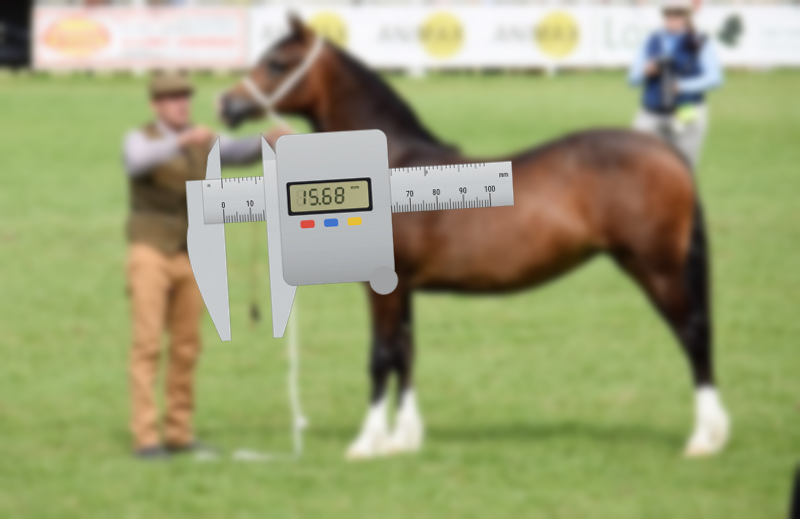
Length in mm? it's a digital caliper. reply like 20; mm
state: 15.68; mm
